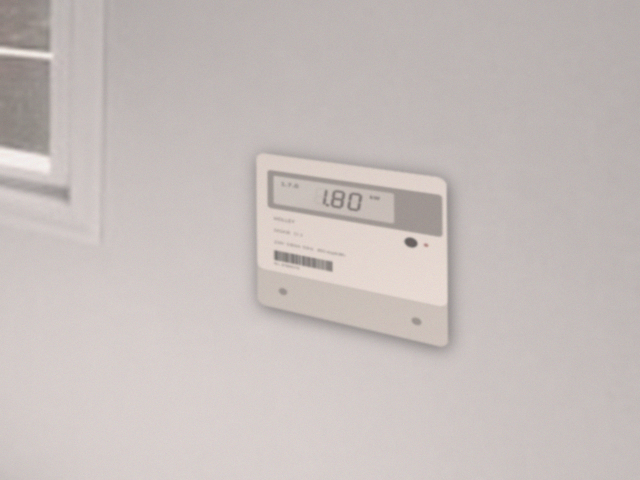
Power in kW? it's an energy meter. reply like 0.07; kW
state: 1.80; kW
